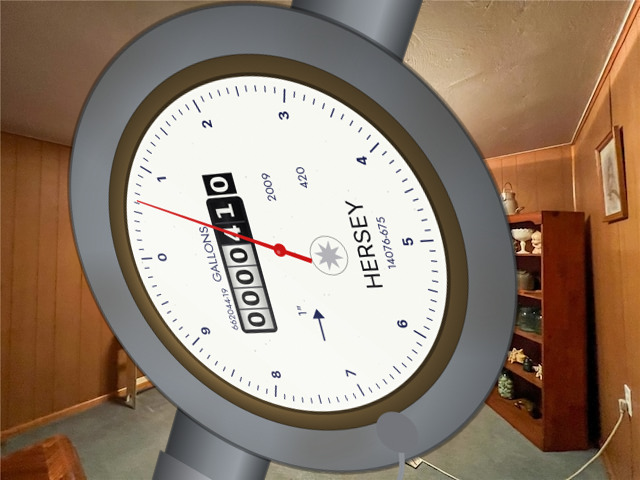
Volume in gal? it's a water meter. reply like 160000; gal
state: 410.6; gal
